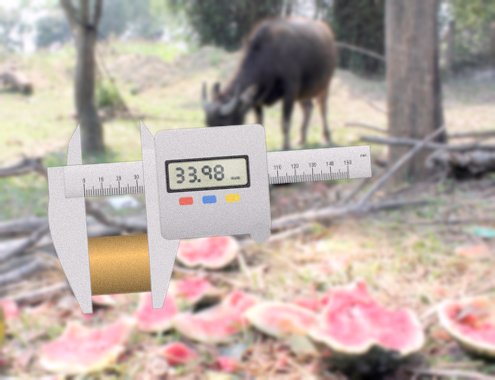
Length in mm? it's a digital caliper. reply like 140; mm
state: 33.98; mm
